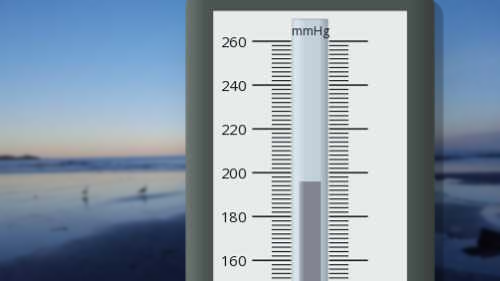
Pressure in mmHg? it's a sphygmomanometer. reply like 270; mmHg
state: 196; mmHg
